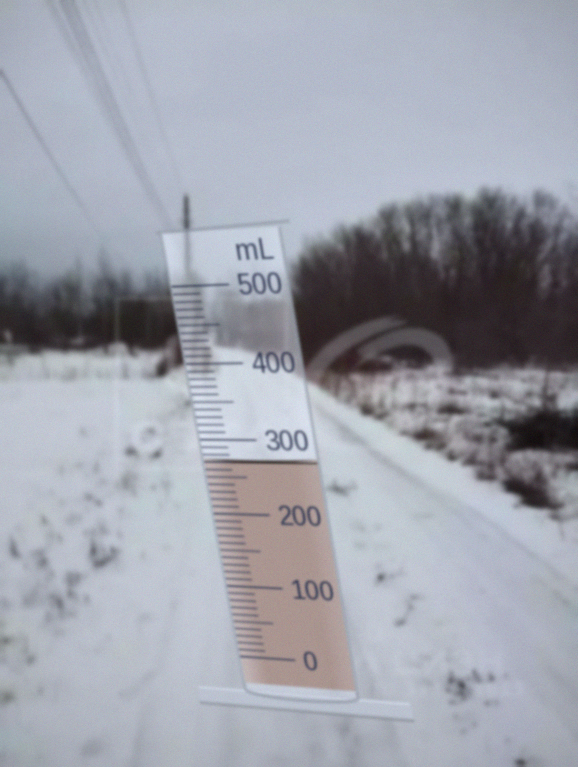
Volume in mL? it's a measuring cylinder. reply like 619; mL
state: 270; mL
